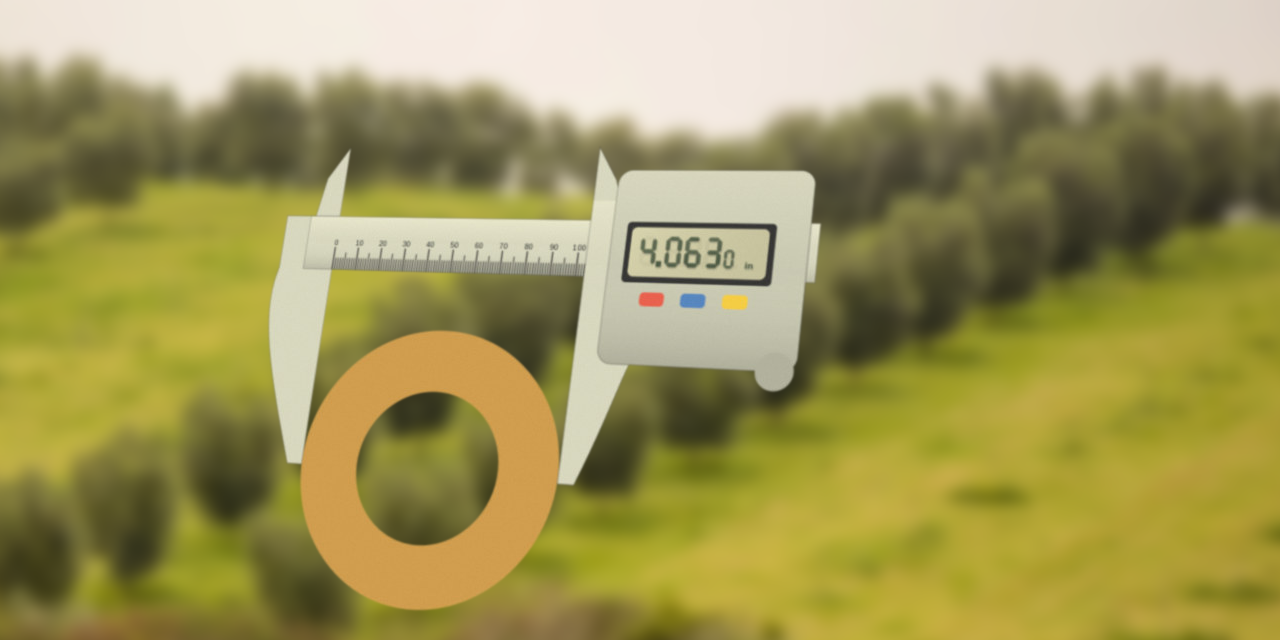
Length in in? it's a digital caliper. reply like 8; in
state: 4.0630; in
